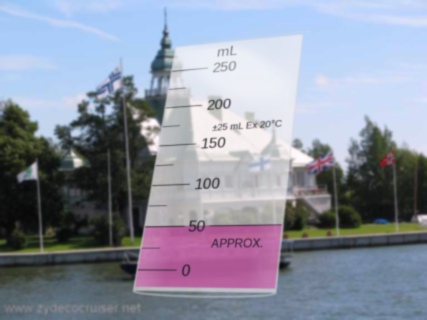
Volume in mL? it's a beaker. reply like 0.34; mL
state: 50; mL
